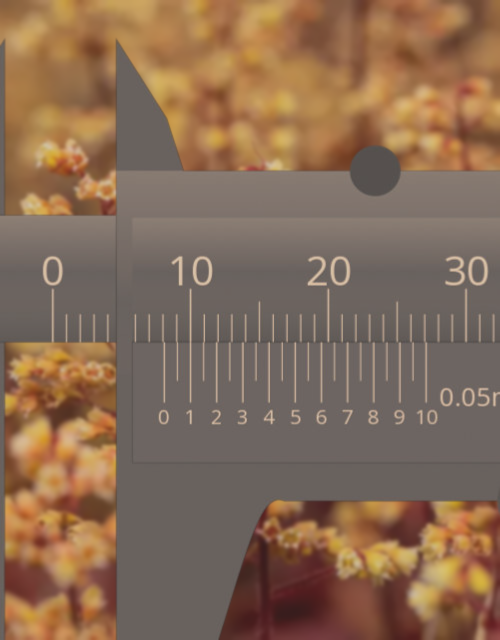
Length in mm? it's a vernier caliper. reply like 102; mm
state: 8.1; mm
